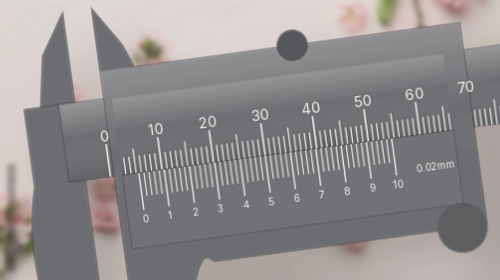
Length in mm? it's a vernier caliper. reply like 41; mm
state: 5.5; mm
